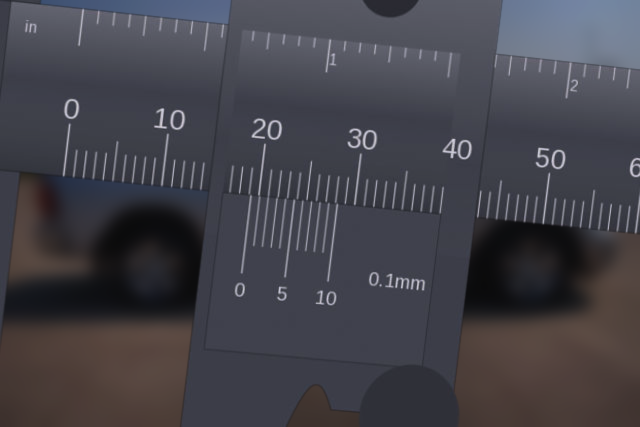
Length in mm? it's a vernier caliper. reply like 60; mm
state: 19.2; mm
